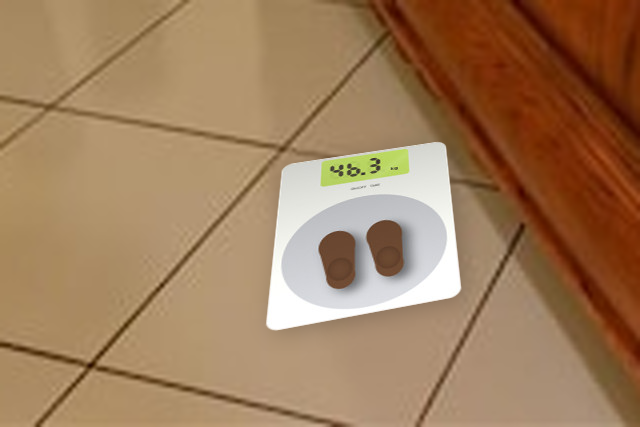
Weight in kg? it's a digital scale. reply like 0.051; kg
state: 46.3; kg
